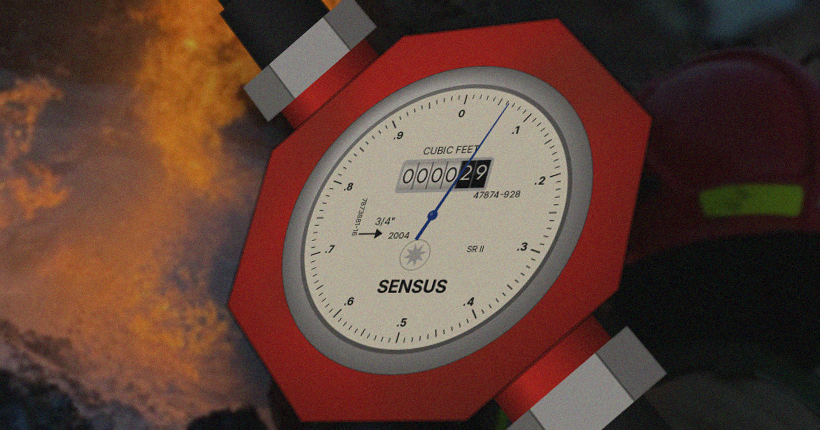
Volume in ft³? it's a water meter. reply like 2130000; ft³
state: 29.06; ft³
